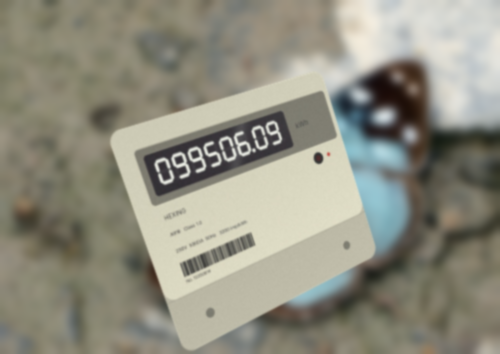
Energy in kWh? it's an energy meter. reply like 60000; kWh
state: 99506.09; kWh
